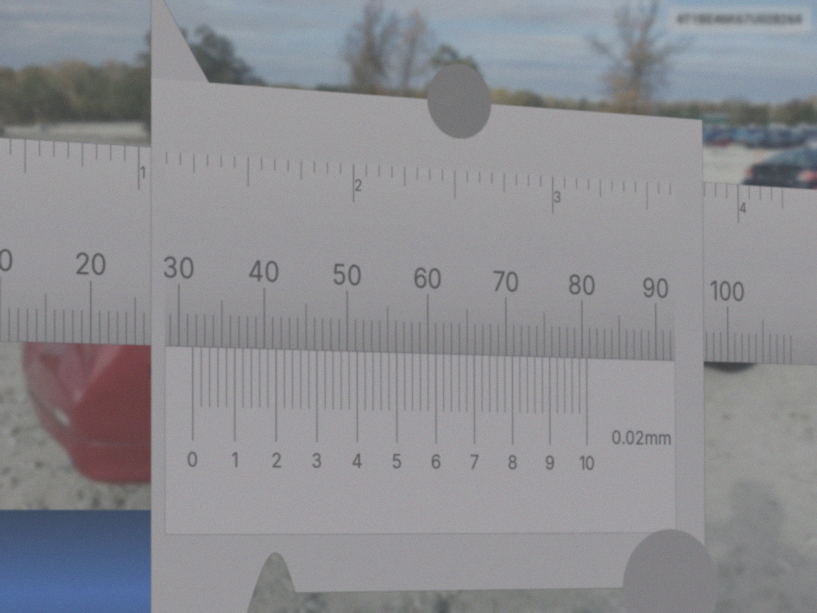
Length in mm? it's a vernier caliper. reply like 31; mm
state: 31.6; mm
